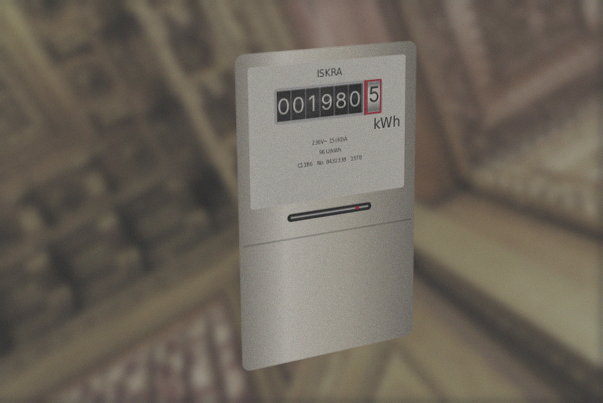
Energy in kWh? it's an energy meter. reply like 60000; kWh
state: 1980.5; kWh
